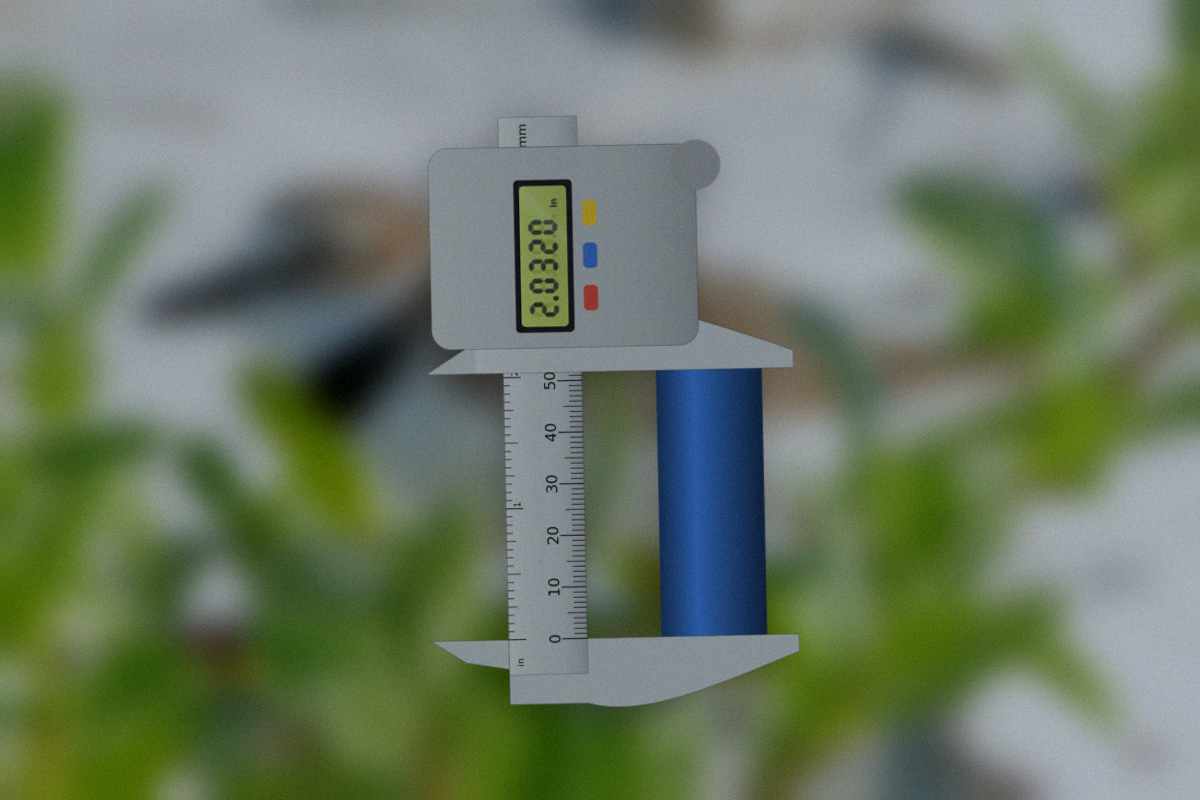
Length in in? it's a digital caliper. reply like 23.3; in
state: 2.0320; in
